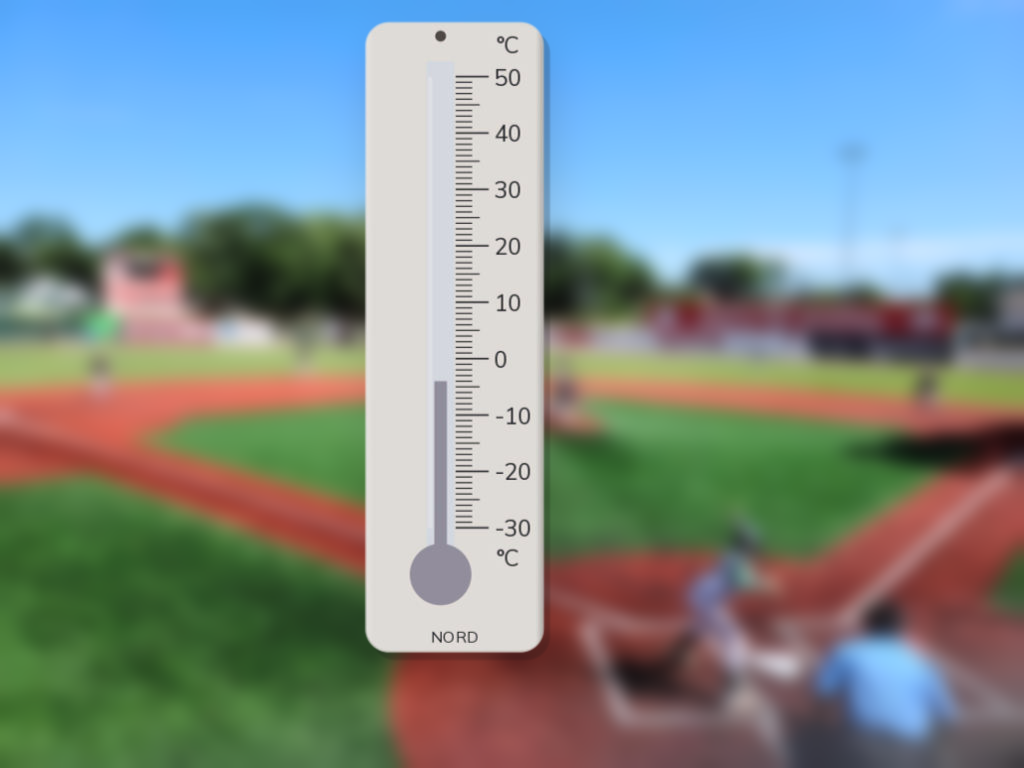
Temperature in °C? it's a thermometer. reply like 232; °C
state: -4; °C
